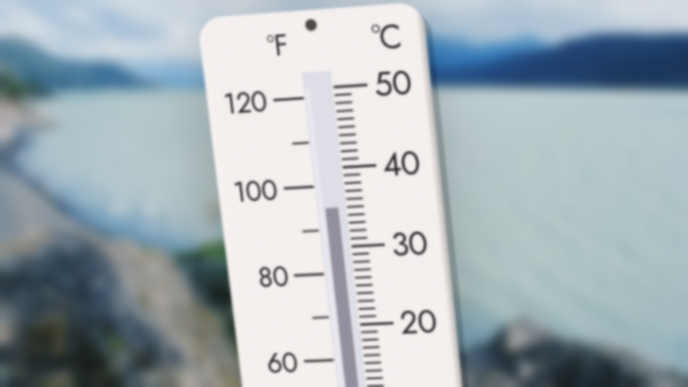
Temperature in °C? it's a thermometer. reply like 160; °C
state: 35; °C
